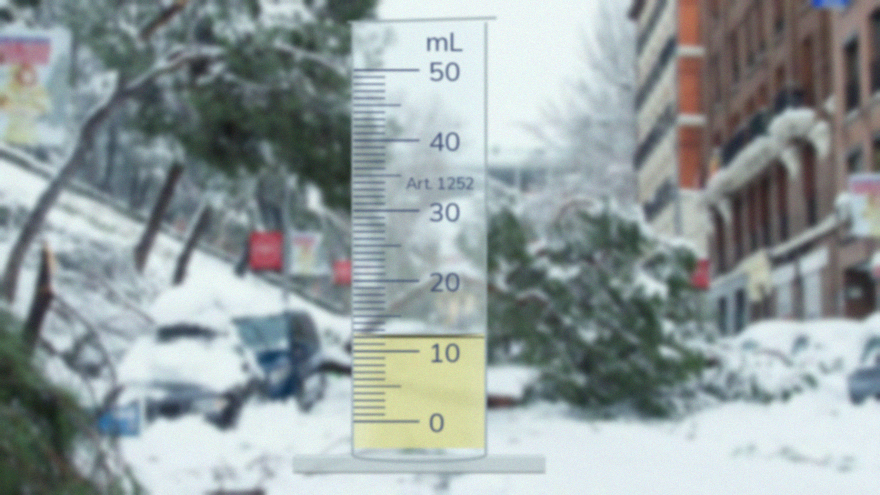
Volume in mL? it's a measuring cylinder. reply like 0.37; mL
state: 12; mL
